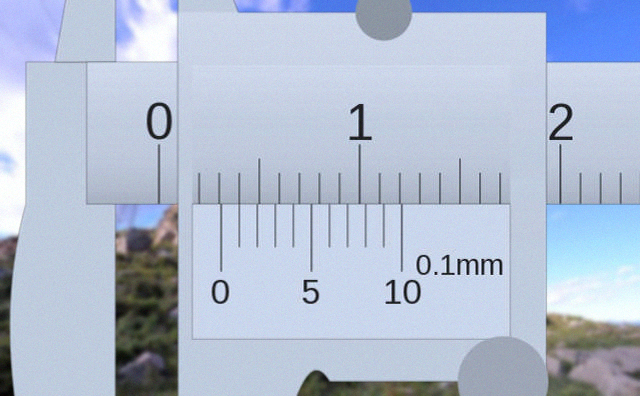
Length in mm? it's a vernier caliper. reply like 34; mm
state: 3.1; mm
